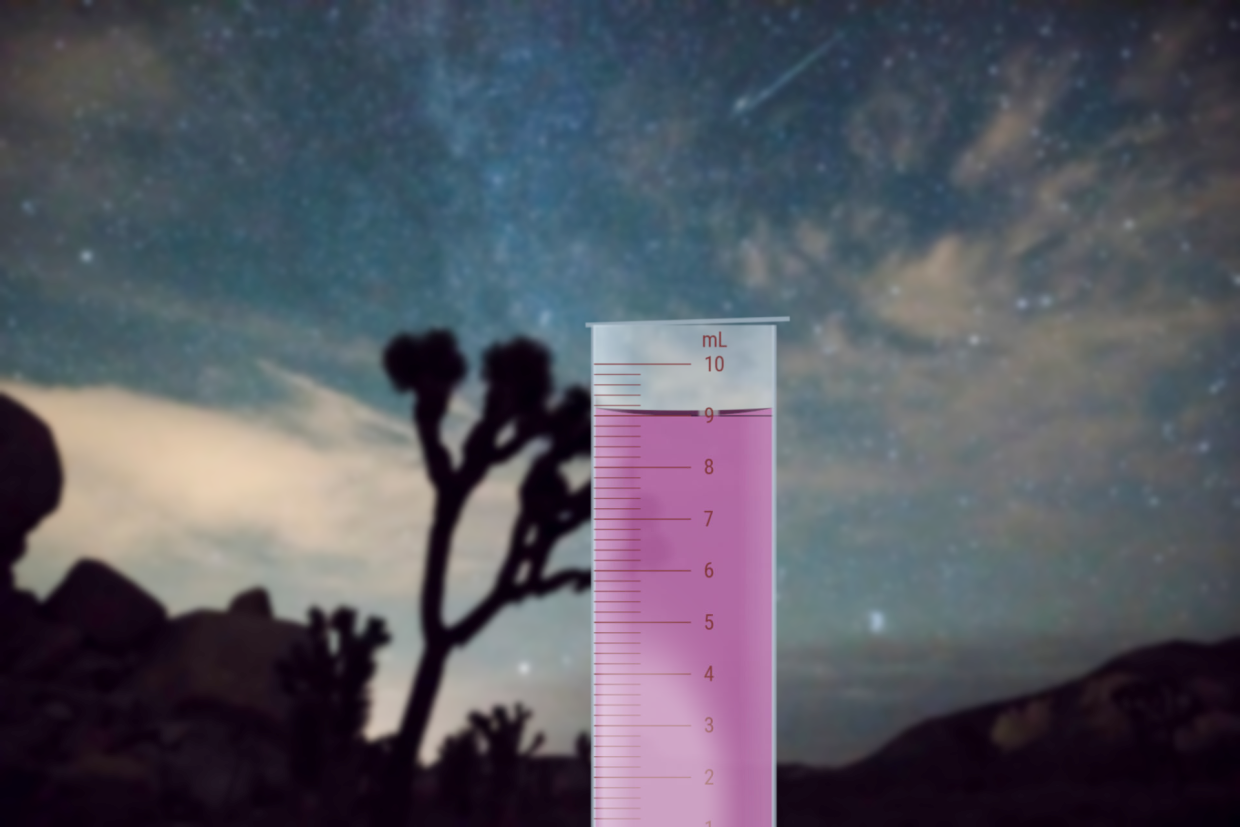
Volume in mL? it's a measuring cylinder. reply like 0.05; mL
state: 9; mL
